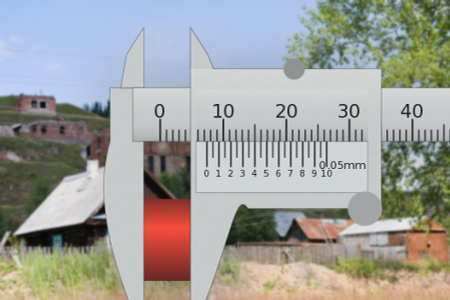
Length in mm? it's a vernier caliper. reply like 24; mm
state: 7.4; mm
